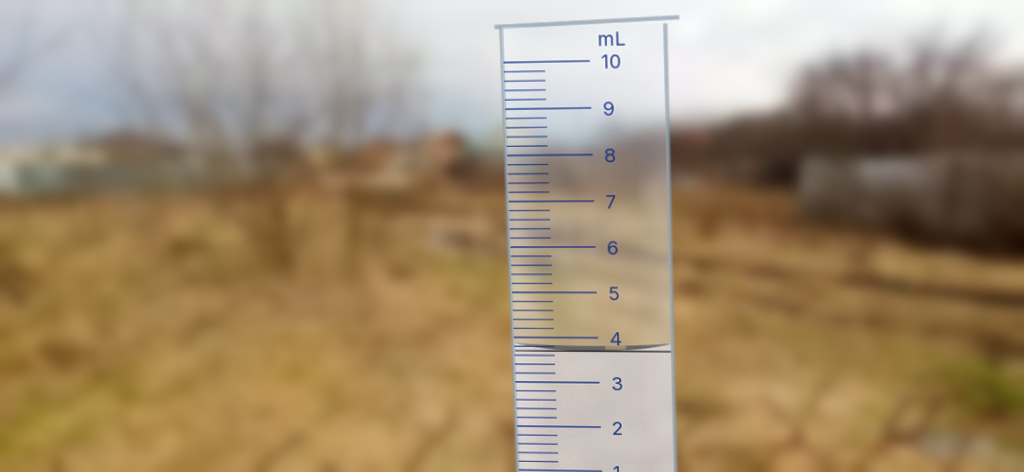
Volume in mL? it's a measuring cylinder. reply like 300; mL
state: 3.7; mL
